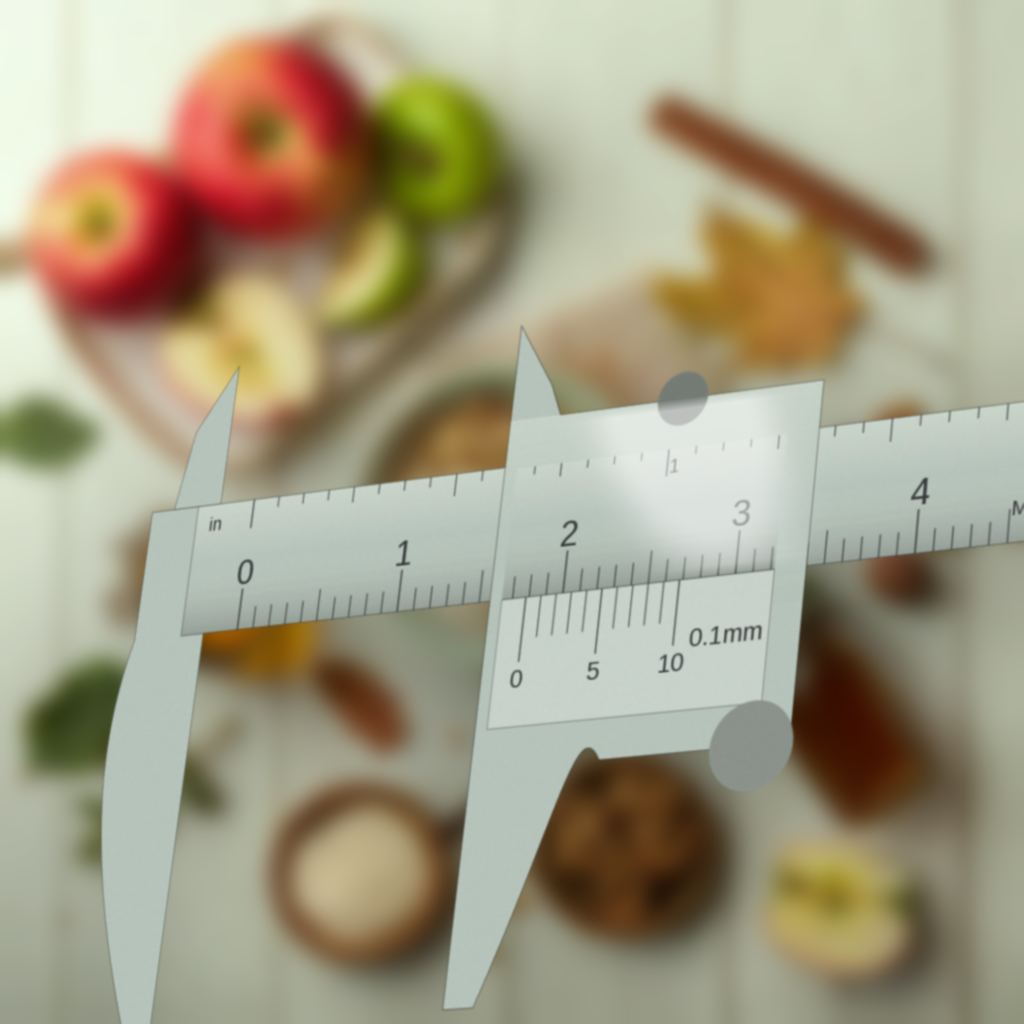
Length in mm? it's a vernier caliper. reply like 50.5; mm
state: 17.8; mm
